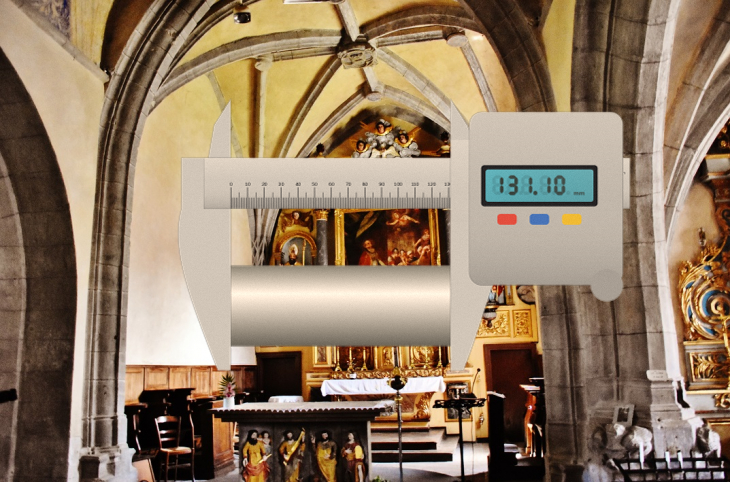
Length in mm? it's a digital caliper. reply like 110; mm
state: 131.10; mm
